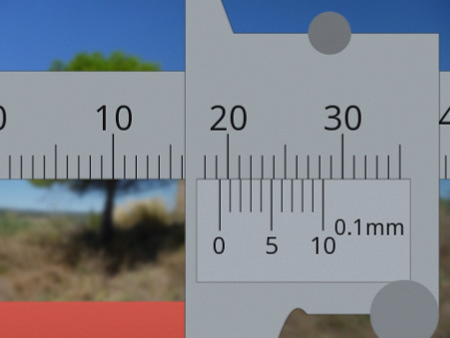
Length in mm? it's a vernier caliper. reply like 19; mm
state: 19.3; mm
